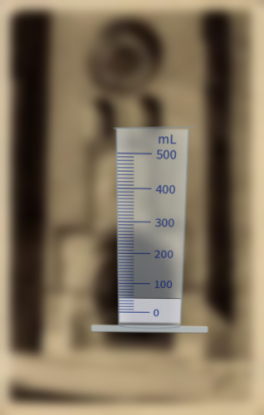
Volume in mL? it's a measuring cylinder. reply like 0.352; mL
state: 50; mL
